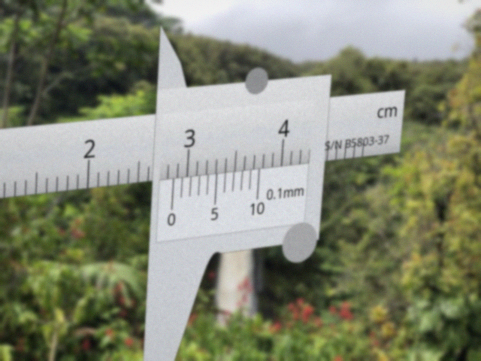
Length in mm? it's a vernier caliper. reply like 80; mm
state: 28.6; mm
